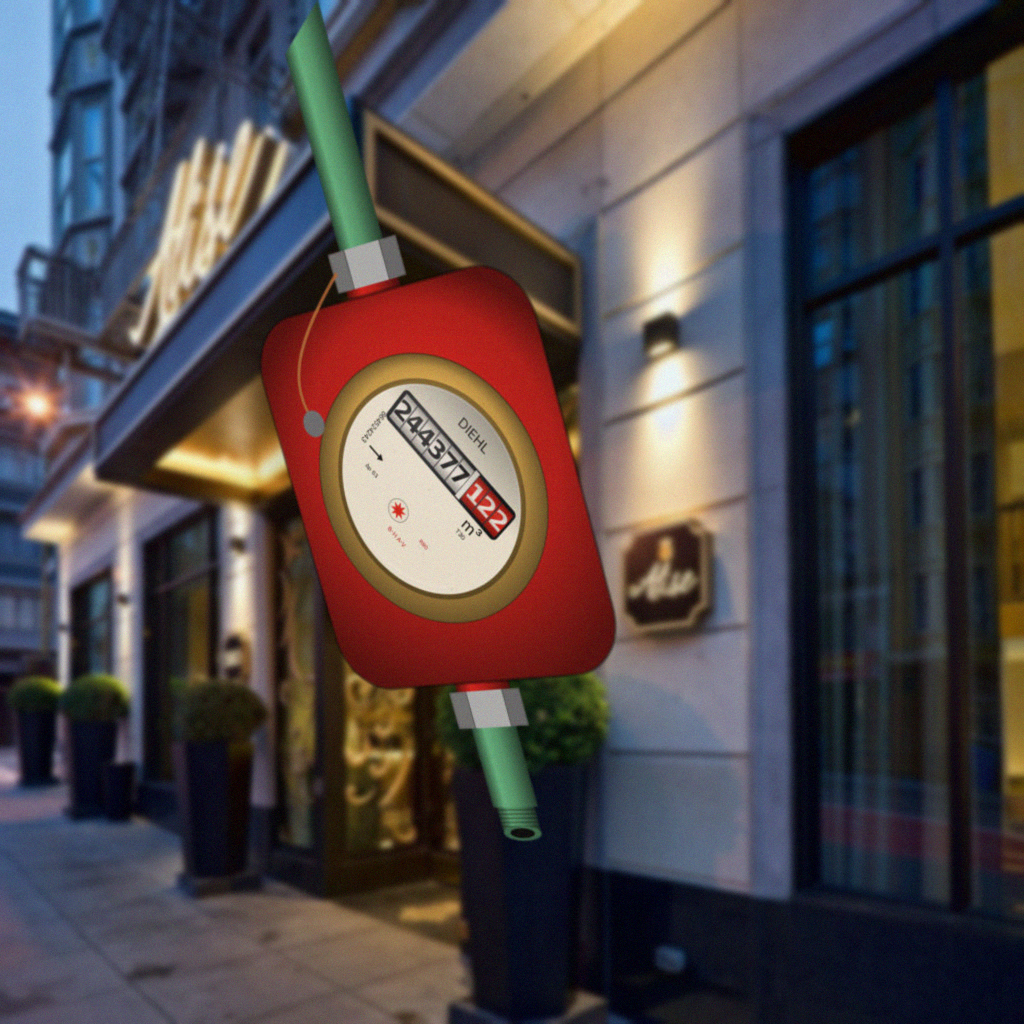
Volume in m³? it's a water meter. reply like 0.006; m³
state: 244377.122; m³
